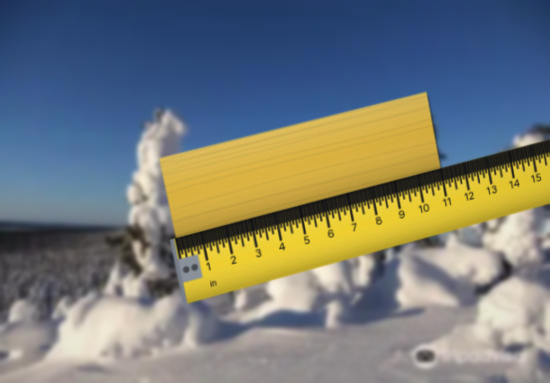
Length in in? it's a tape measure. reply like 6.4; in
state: 11; in
